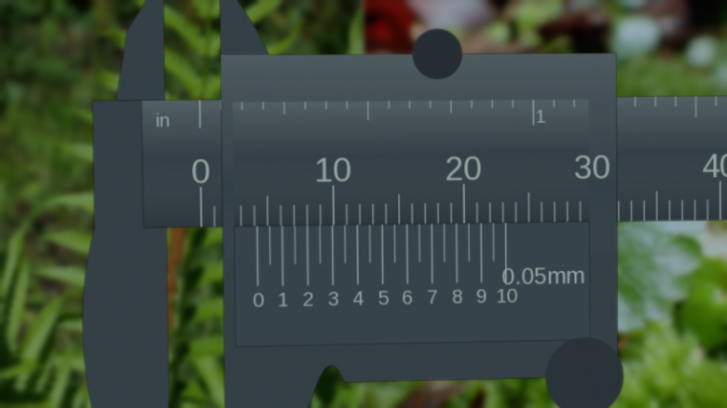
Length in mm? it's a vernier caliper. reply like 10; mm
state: 4.2; mm
